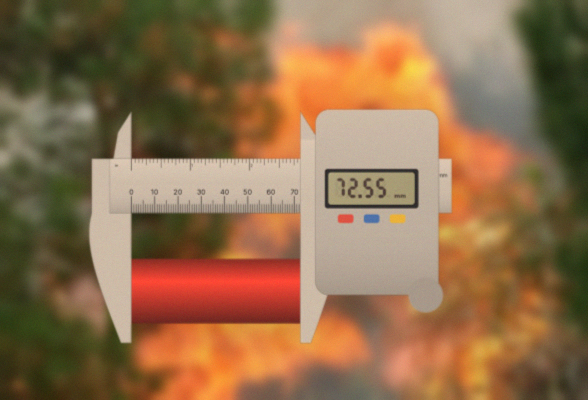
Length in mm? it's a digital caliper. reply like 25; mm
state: 72.55; mm
